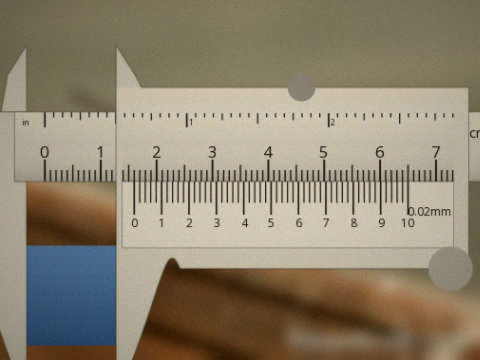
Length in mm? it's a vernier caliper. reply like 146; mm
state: 16.0; mm
